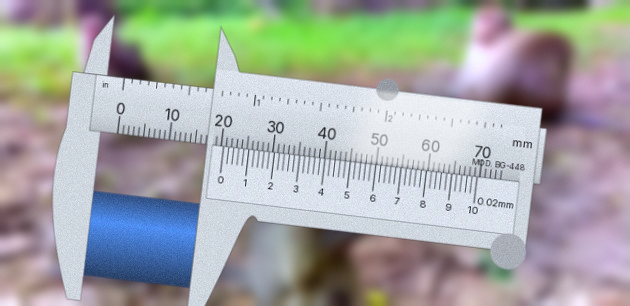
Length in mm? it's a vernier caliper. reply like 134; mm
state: 20.5; mm
